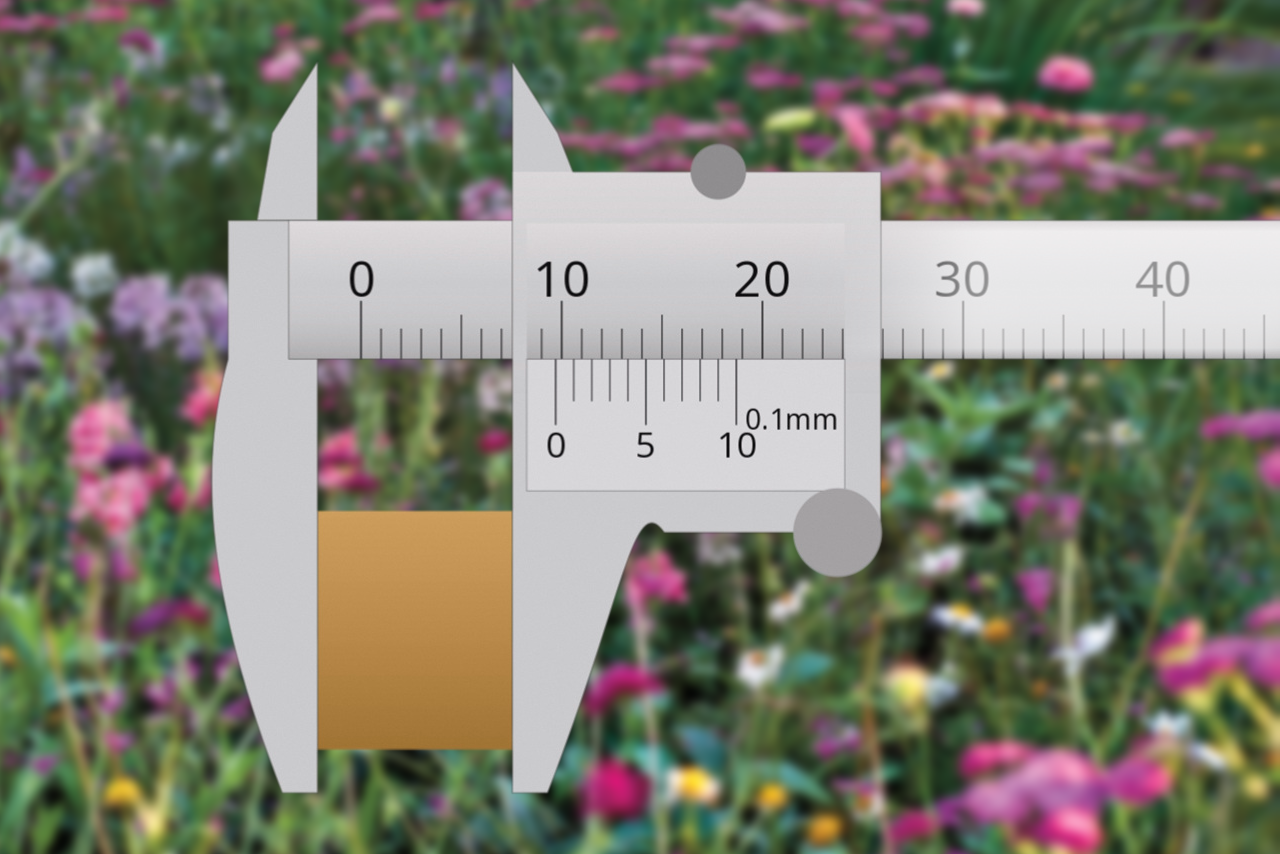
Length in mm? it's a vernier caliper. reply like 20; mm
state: 9.7; mm
